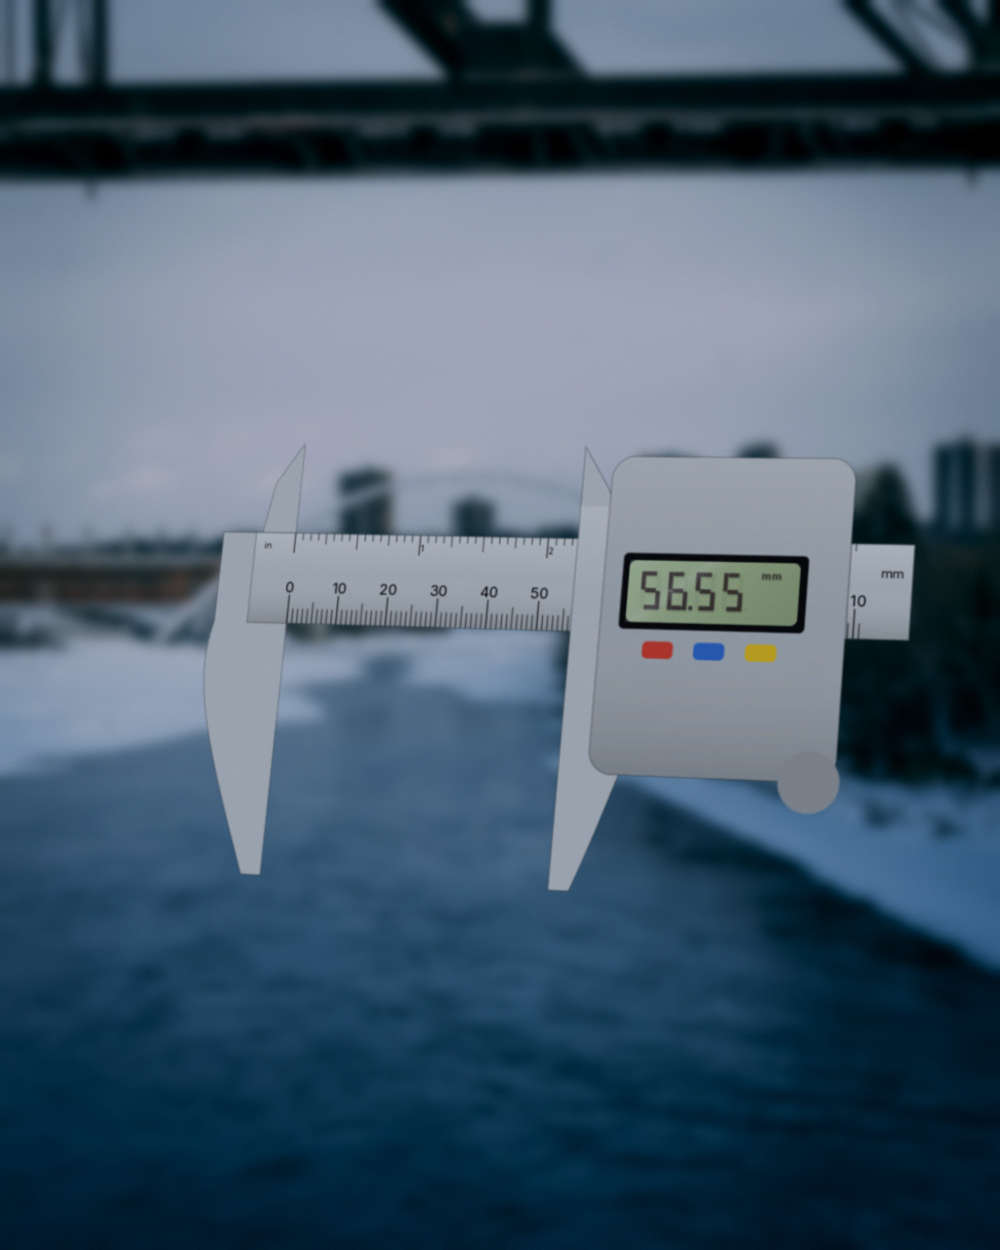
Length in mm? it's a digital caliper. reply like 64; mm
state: 56.55; mm
